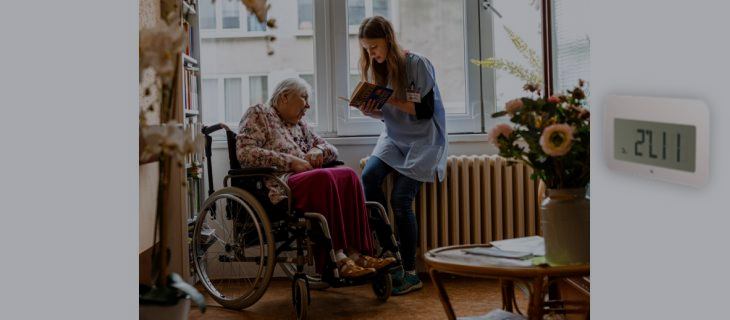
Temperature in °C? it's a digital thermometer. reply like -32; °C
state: 117.2; °C
